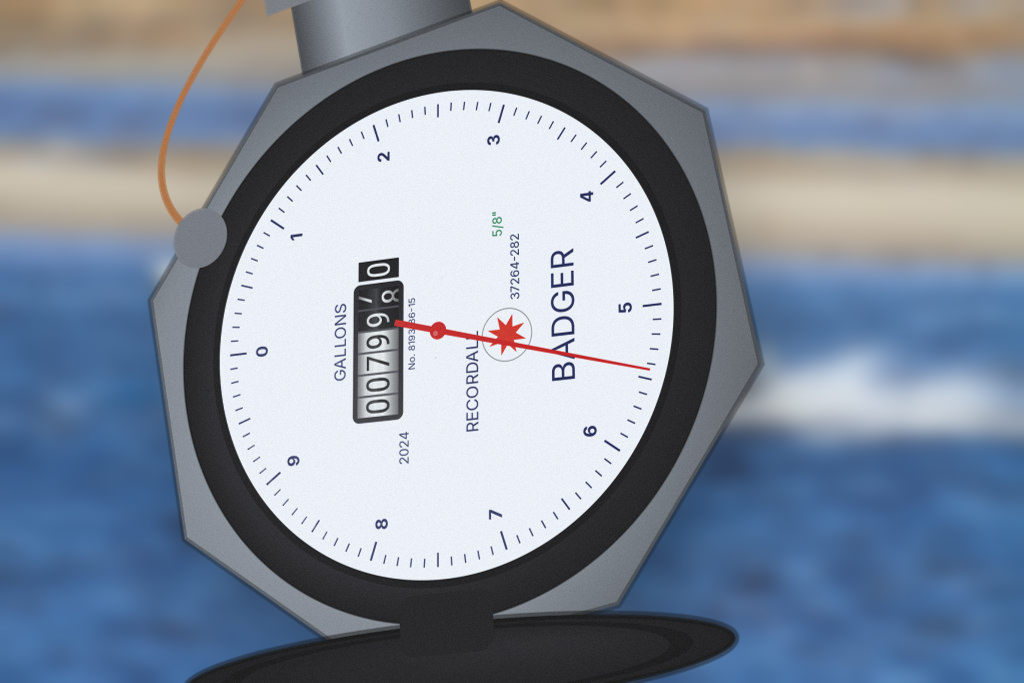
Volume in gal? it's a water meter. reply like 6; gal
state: 79975.4; gal
